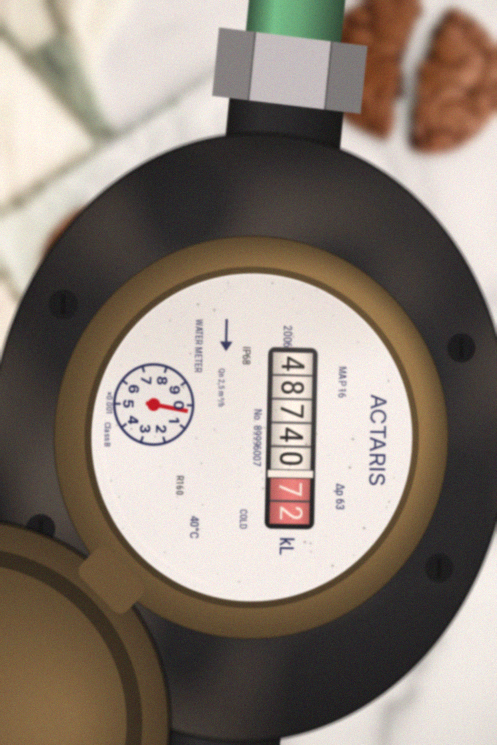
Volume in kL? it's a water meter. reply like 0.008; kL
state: 48740.720; kL
